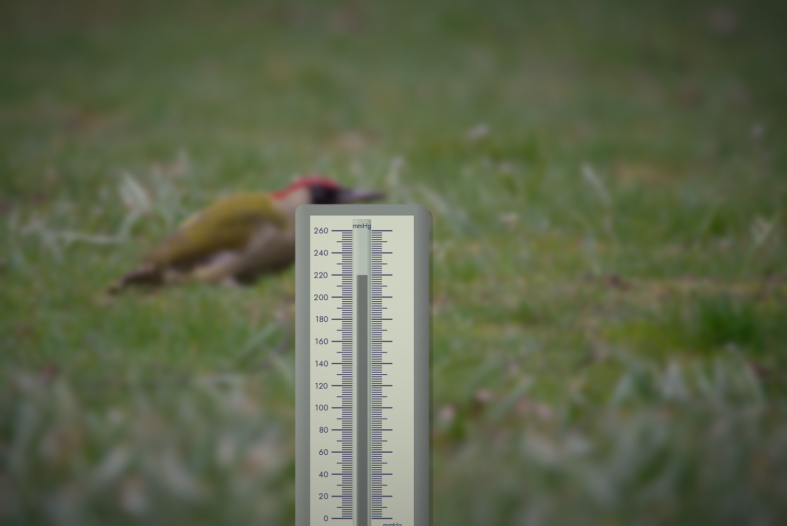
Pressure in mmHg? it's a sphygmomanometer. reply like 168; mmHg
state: 220; mmHg
